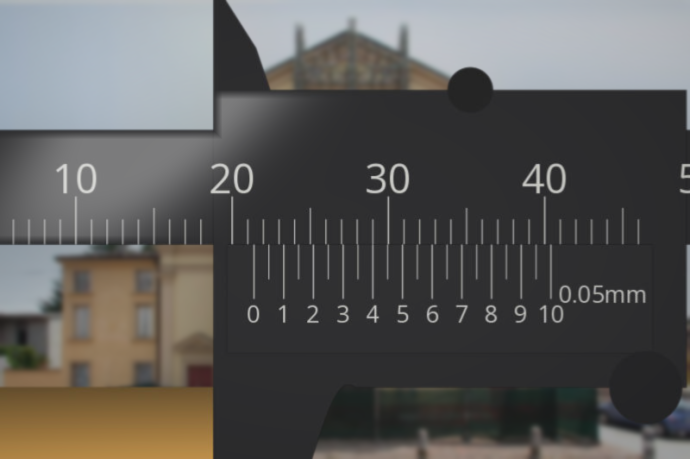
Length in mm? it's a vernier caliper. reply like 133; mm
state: 21.4; mm
